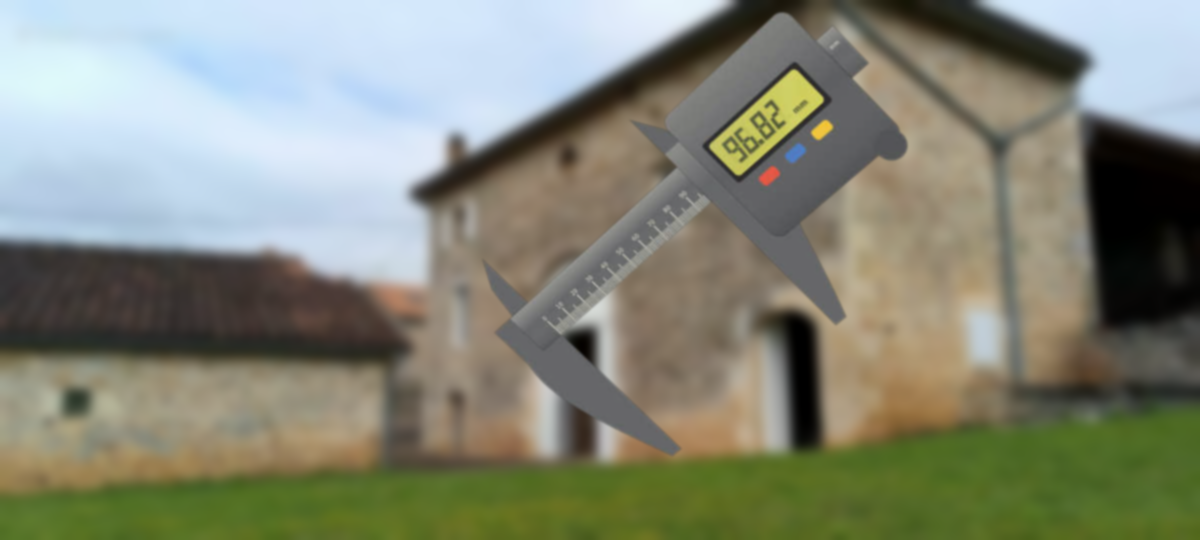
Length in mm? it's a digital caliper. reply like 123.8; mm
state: 96.82; mm
